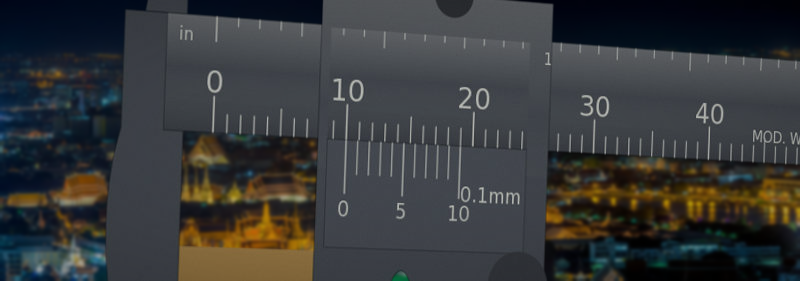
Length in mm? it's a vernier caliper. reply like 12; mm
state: 10.0; mm
